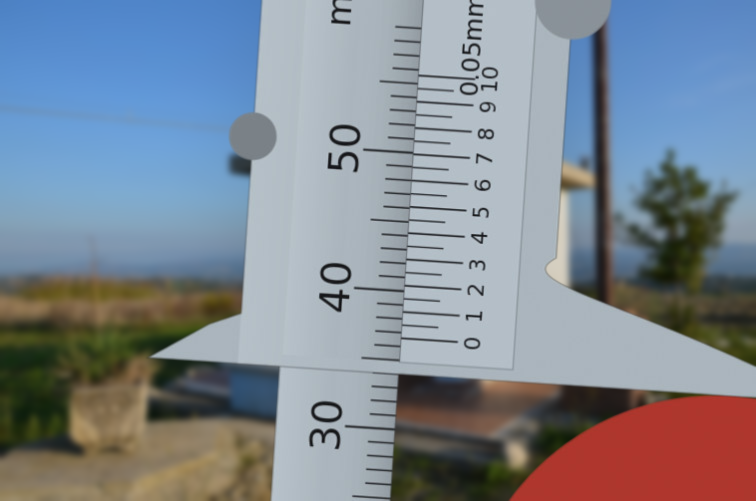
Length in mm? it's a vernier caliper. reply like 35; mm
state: 36.6; mm
